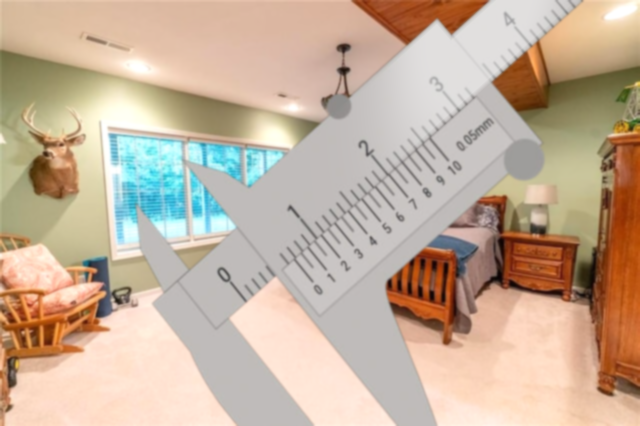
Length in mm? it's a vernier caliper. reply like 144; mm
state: 6.8; mm
